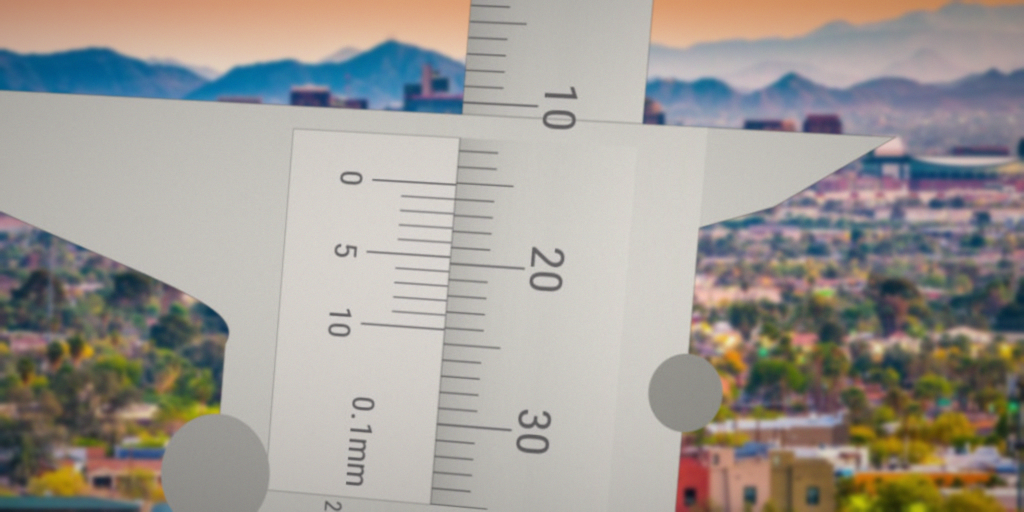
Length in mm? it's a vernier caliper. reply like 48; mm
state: 15.1; mm
